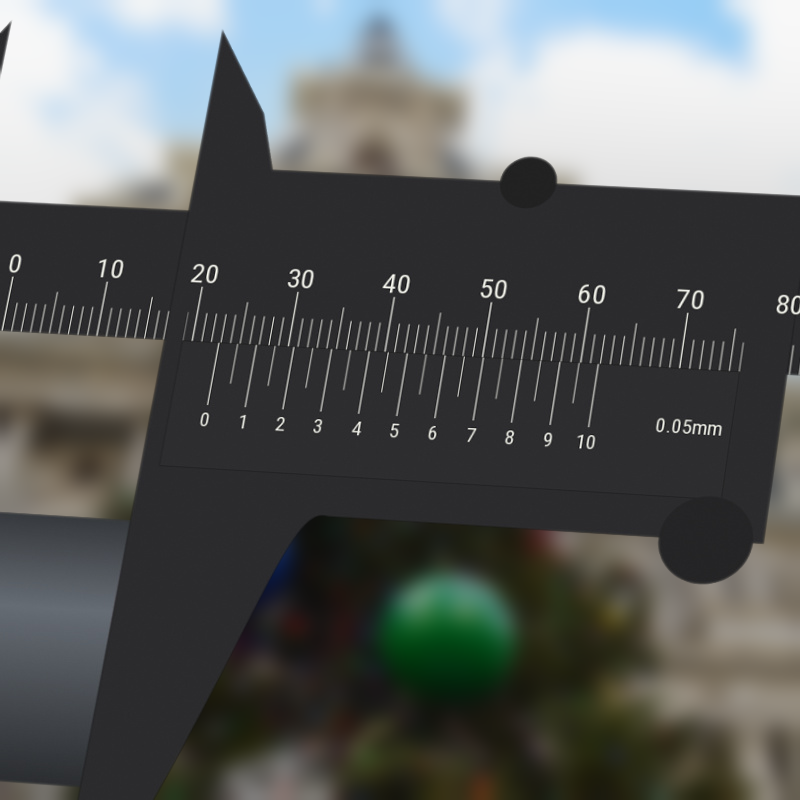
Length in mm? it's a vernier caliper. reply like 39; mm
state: 22.8; mm
